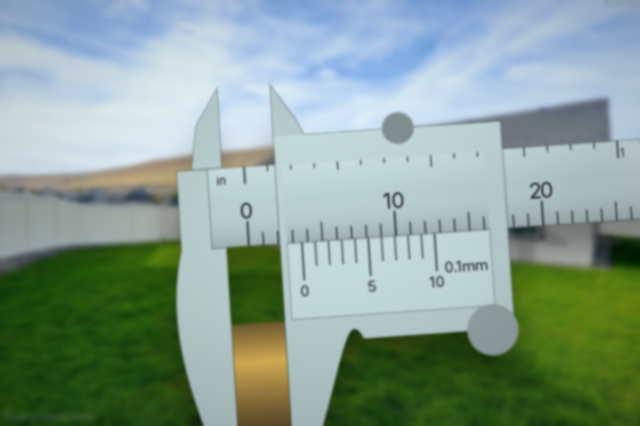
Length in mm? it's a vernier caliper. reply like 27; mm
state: 3.6; mm
